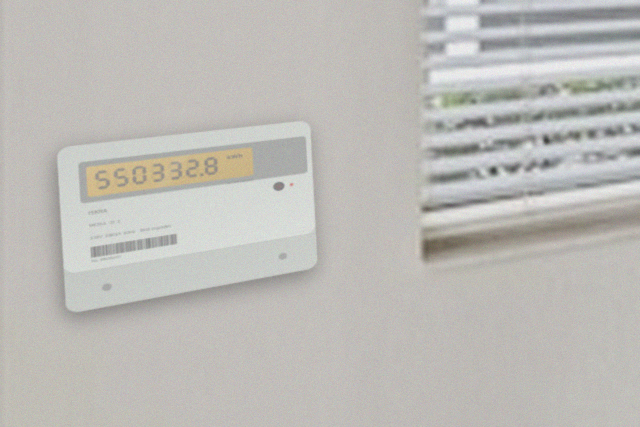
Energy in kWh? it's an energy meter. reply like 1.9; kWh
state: 550332.8; kWh
